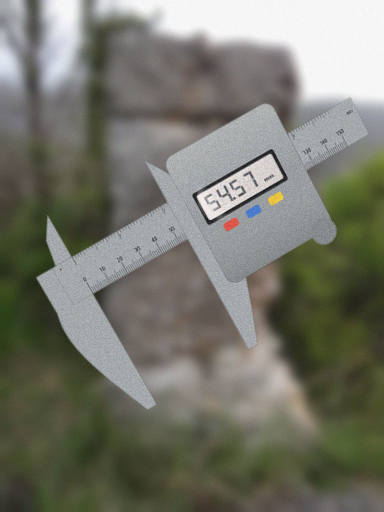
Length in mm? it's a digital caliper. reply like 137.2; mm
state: 54.57; mm
